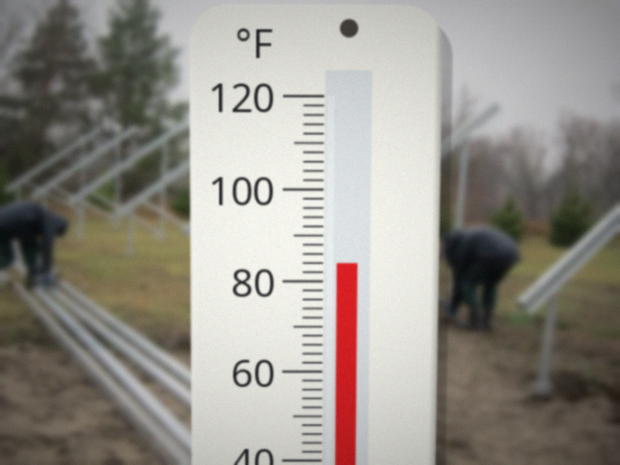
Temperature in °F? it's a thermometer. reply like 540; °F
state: 84; °F
